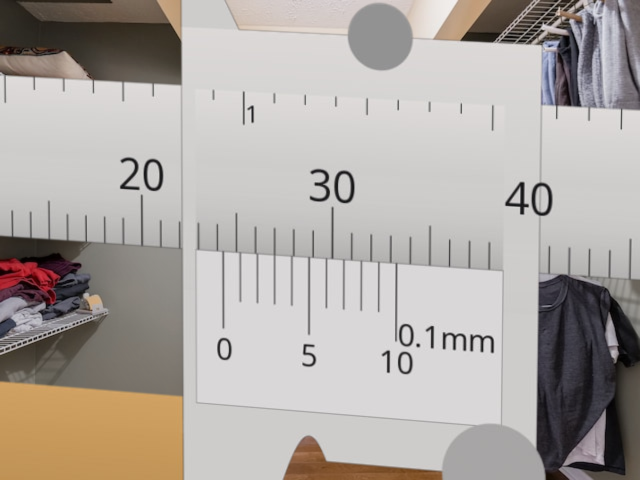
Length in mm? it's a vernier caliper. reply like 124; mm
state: 24.3; mm
